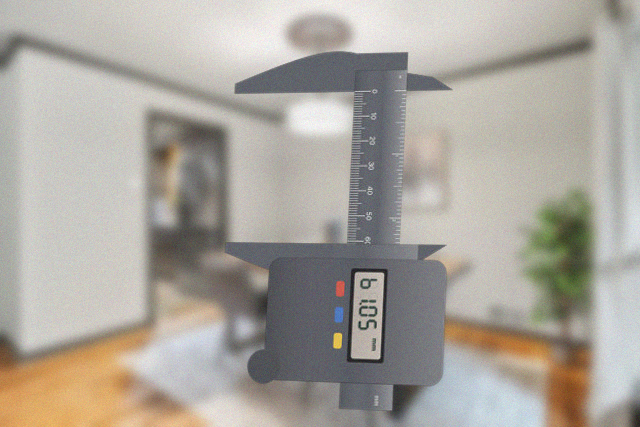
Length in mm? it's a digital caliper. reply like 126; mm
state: 61.05; mm
